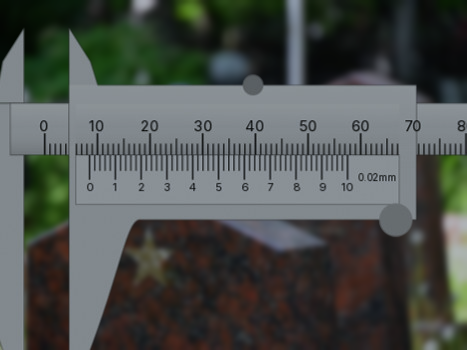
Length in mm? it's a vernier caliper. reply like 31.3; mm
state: 8.5; mm
